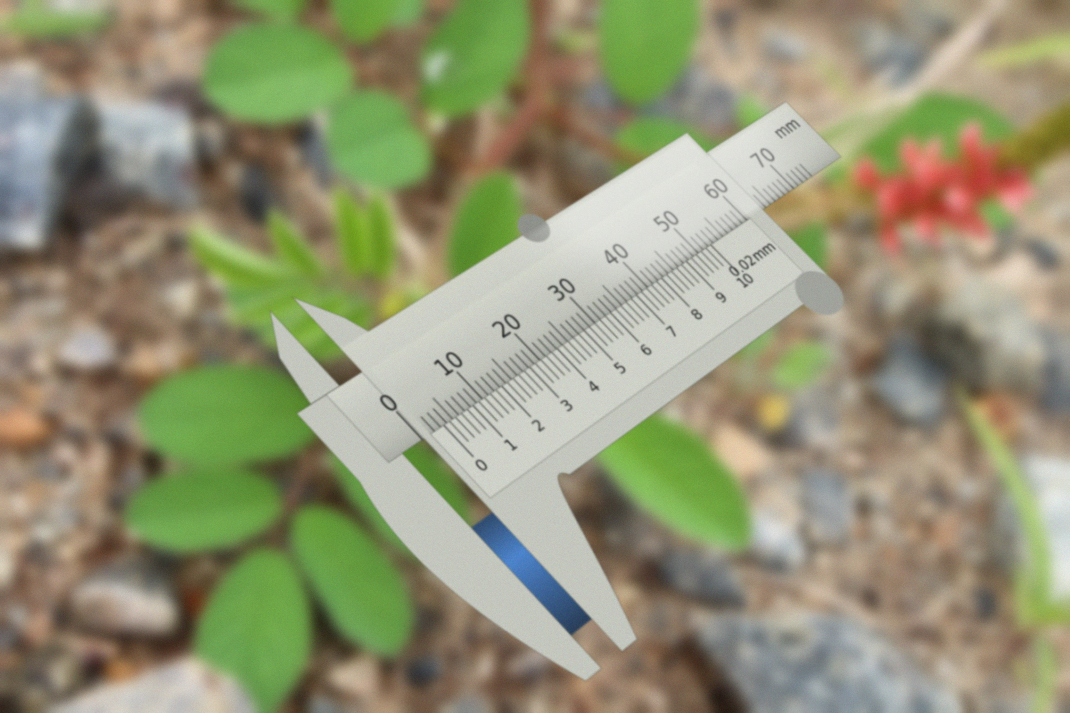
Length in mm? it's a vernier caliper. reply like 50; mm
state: 3.5; mm
